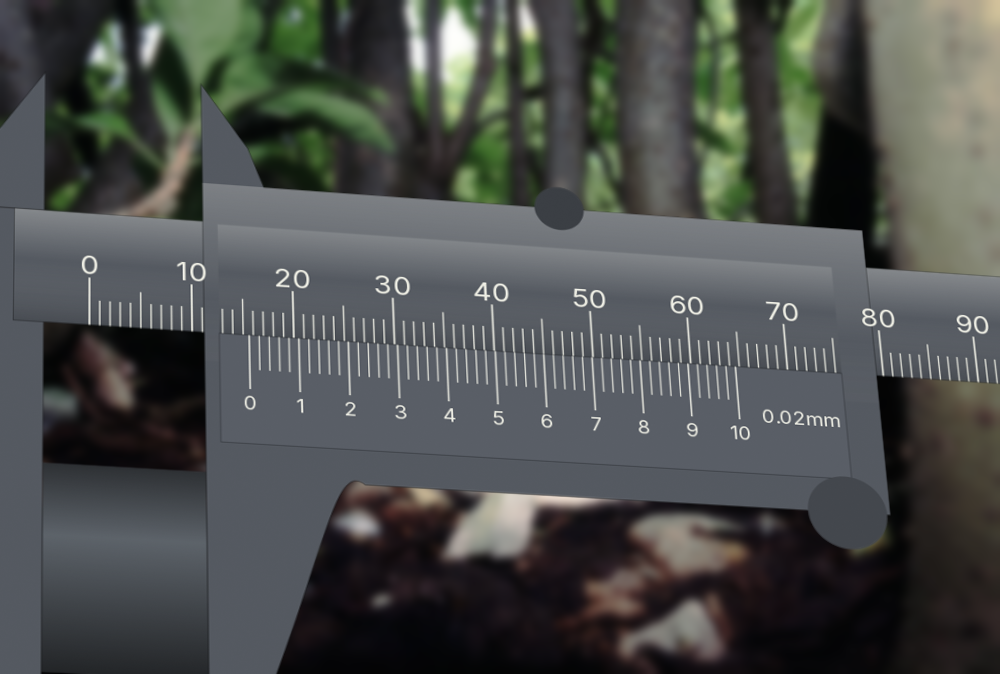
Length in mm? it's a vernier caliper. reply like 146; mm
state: 15.6; mm
